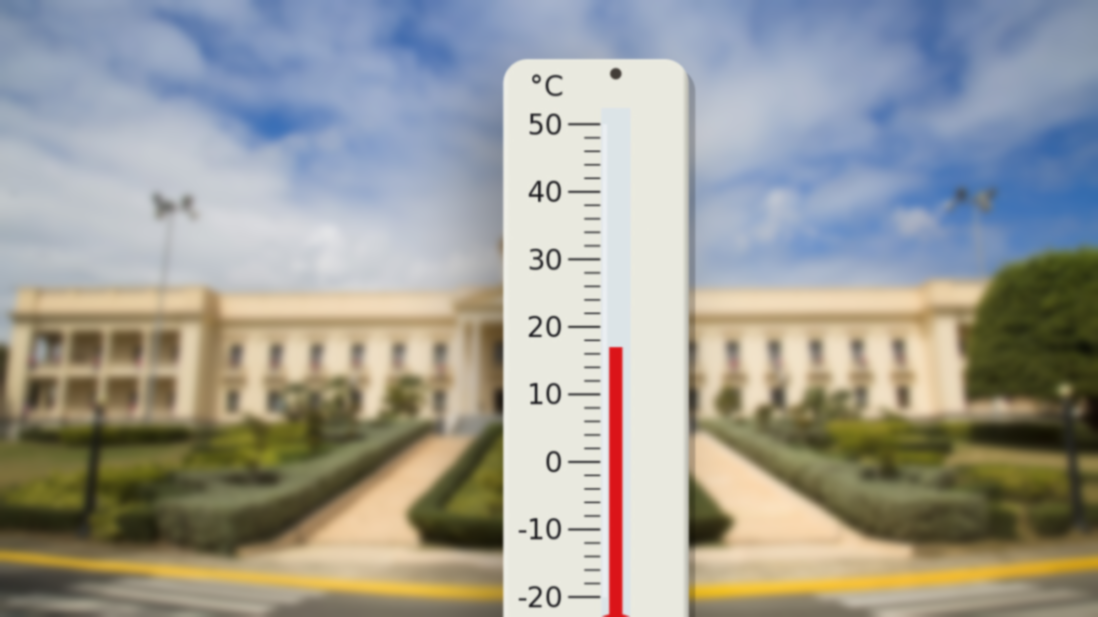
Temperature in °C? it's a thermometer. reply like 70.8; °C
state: 17; °C
